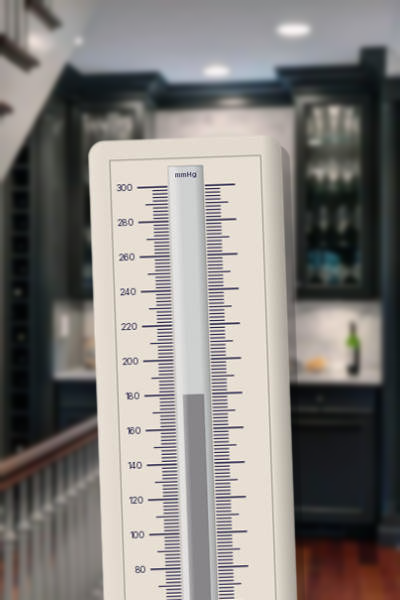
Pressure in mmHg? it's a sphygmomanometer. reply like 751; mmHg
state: 180; mmHg
